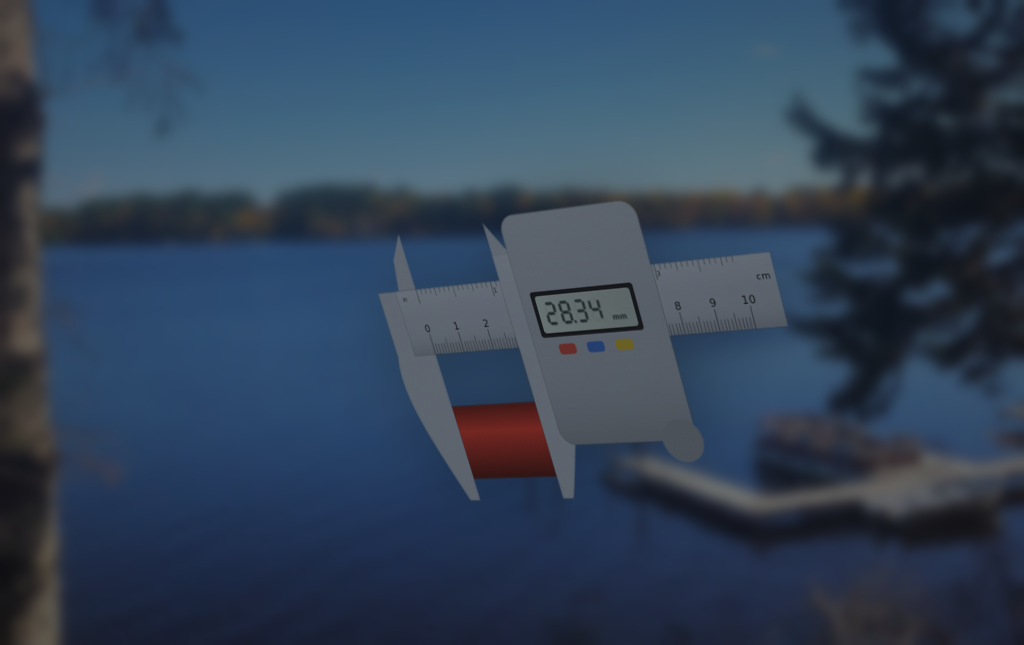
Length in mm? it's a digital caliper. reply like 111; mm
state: 28.34; mm
